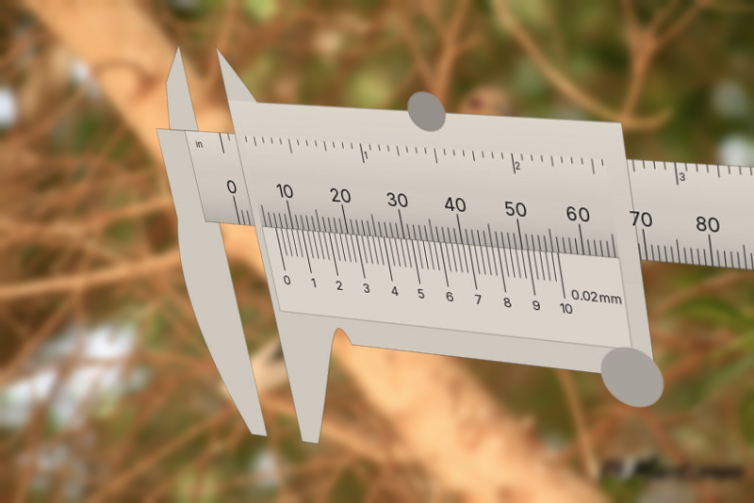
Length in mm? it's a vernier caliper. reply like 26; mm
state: 6.8; mm
